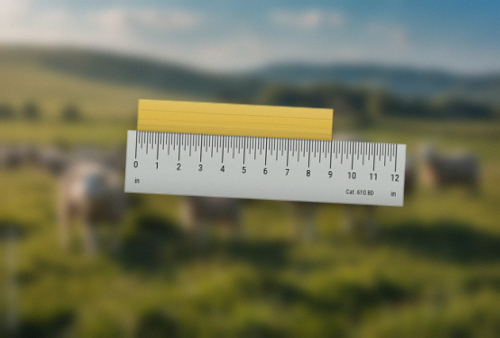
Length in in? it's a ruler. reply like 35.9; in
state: 9; in
